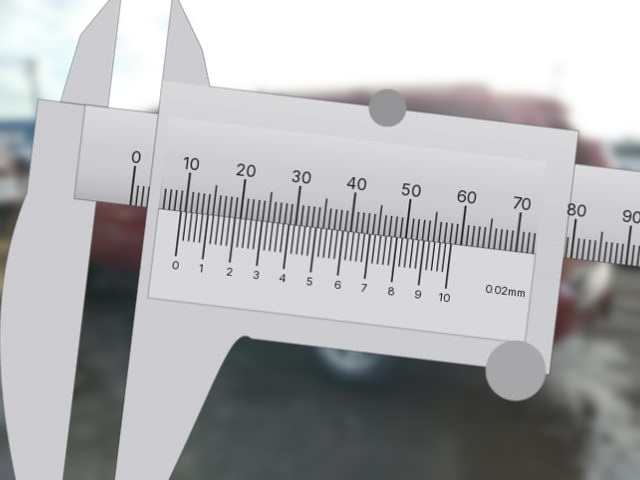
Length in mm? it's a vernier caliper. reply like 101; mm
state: 9.2; mm
